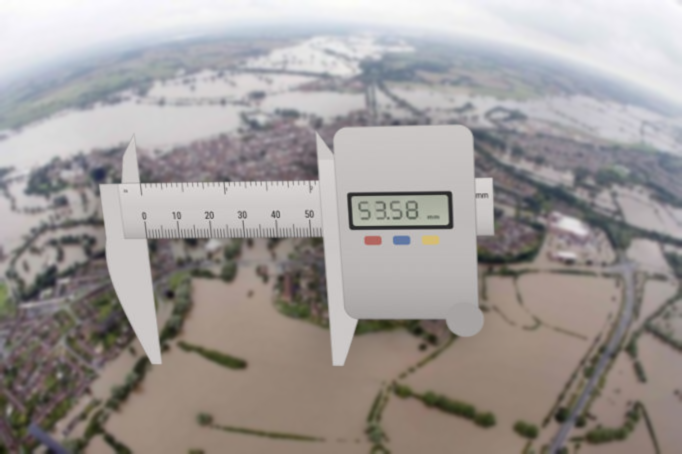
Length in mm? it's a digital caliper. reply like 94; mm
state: 53.58; mm
